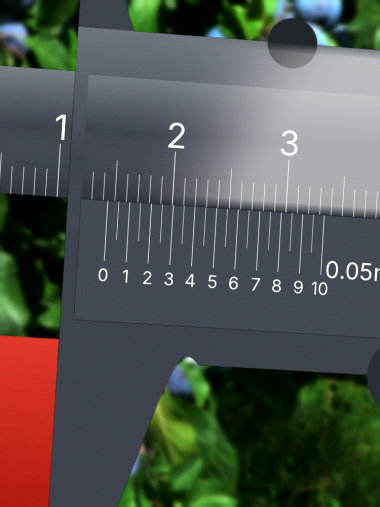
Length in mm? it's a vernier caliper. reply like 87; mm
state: 14.4; mm
